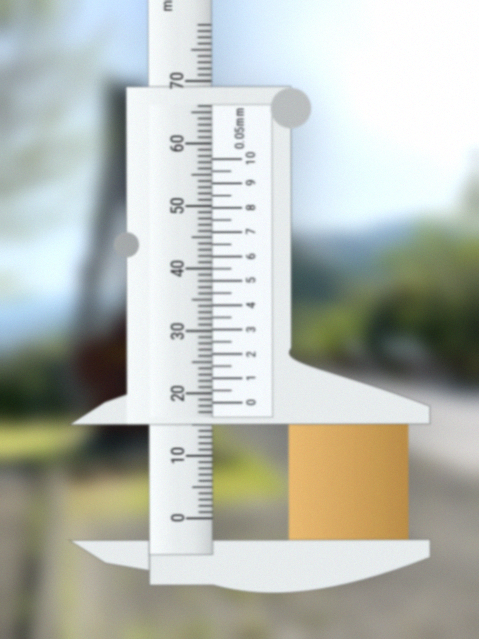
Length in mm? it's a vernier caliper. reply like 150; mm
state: 18.5; mm
